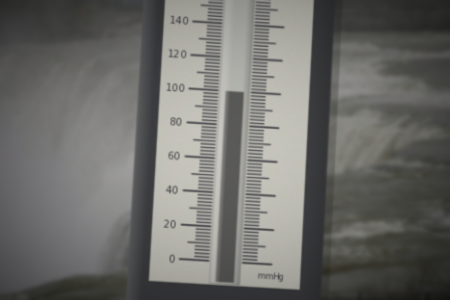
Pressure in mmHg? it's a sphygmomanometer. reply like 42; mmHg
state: 100; mmHg
